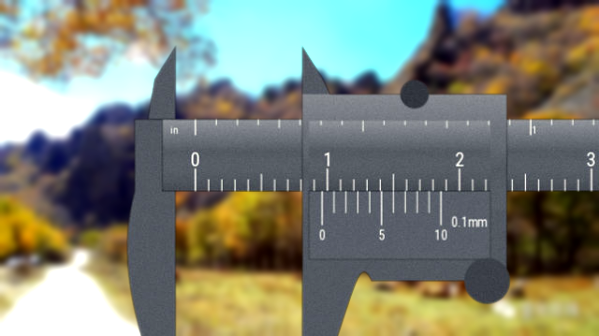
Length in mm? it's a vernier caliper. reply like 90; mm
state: 9.6; mm
